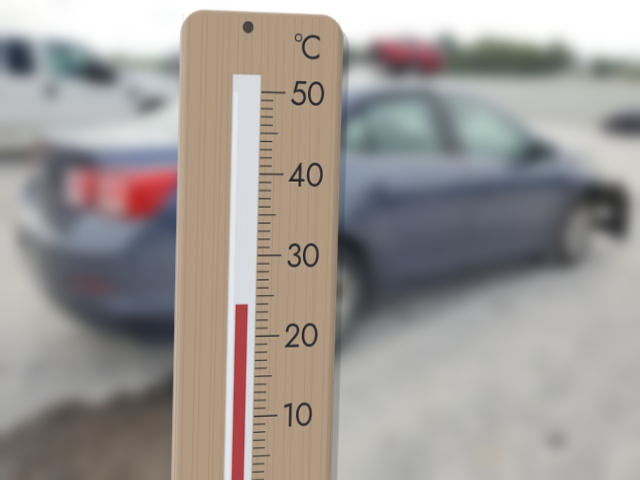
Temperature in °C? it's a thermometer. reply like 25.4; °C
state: 24; °C
